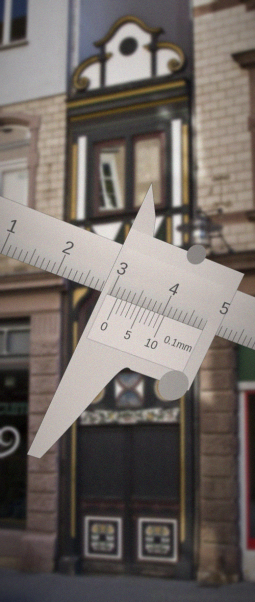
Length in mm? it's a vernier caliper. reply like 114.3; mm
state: 31.4; mm
